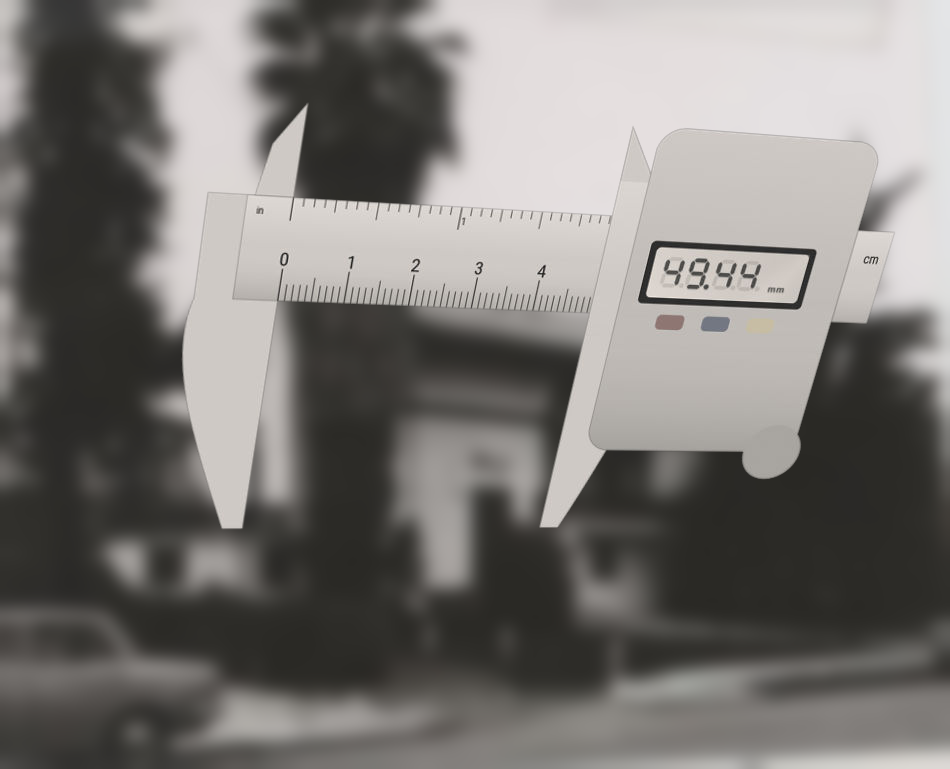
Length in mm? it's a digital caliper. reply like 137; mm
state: 49.44; mm
